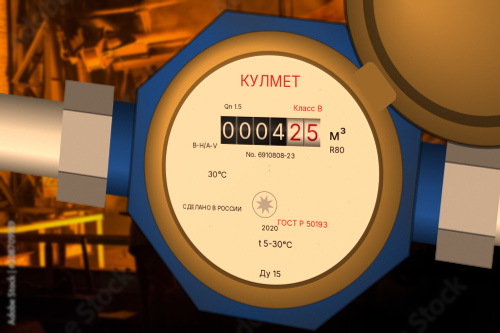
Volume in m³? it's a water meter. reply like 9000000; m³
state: 4.25; m³
